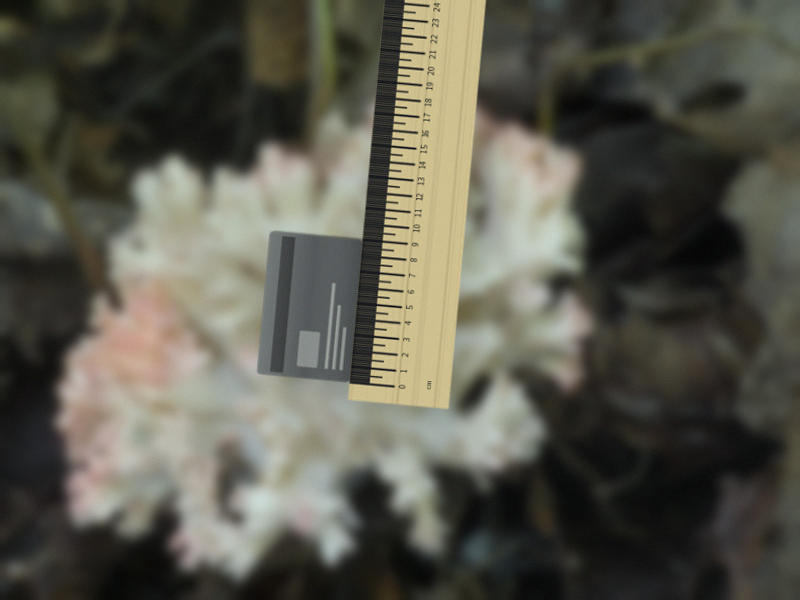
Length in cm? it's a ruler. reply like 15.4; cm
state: 9; cm
